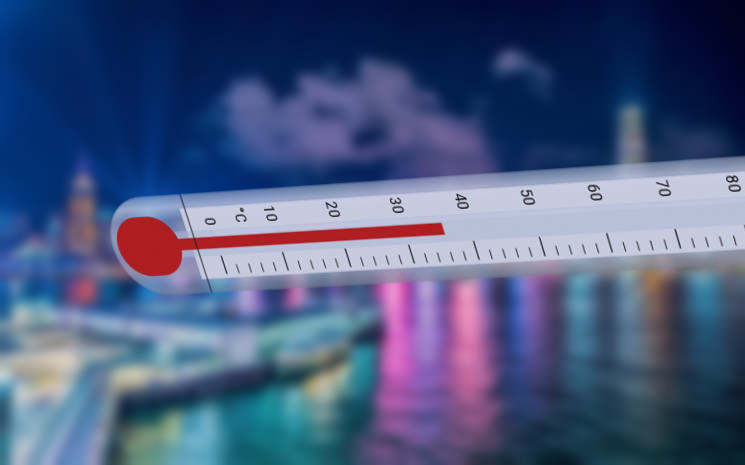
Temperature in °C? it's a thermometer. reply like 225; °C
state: 36; °C
